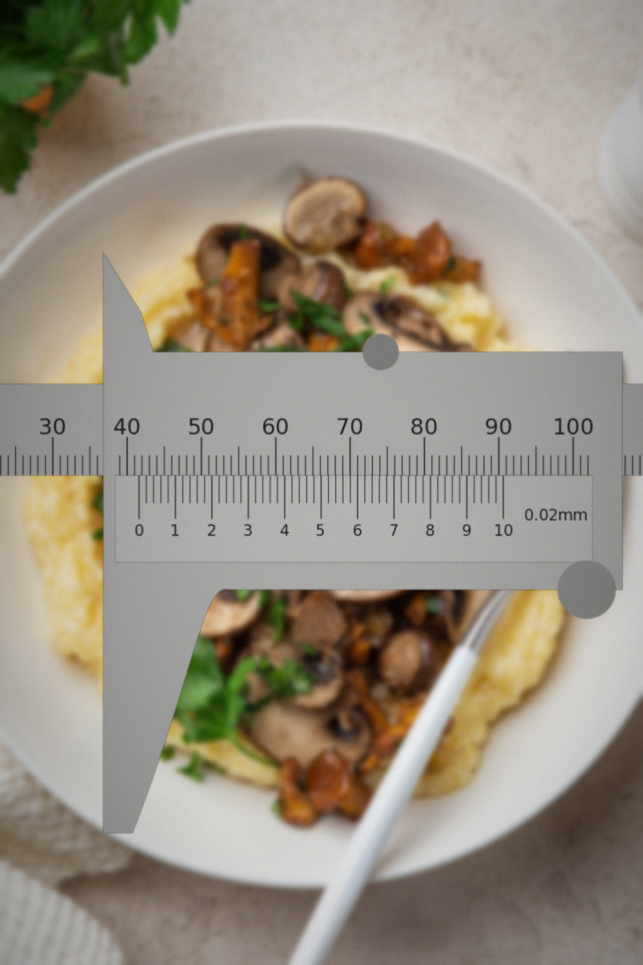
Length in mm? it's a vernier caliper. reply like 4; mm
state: 41.6; mm
